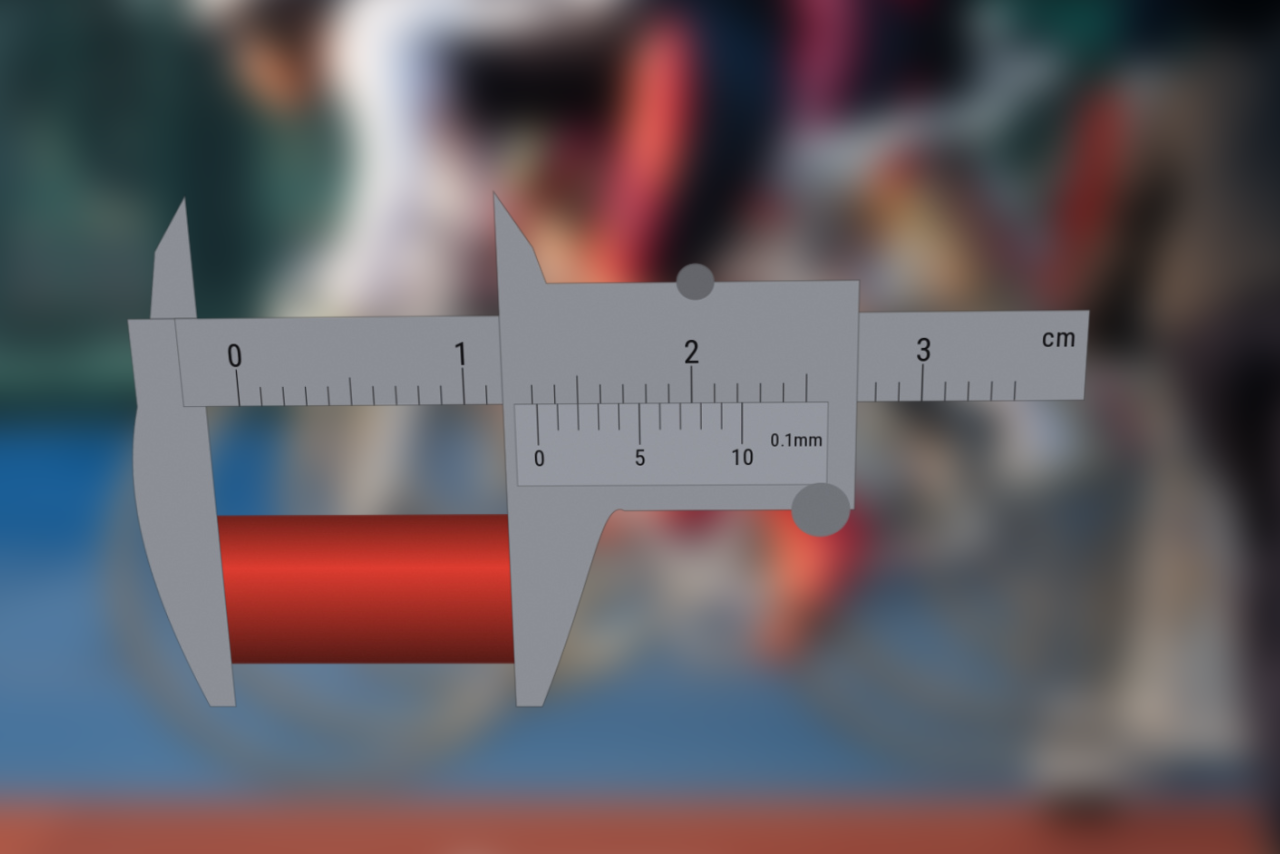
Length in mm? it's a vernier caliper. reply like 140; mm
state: 13.2; mm
